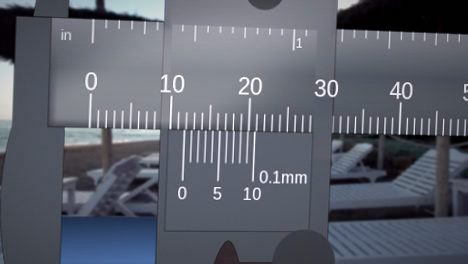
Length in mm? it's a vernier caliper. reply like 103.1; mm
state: 11.8; mm
